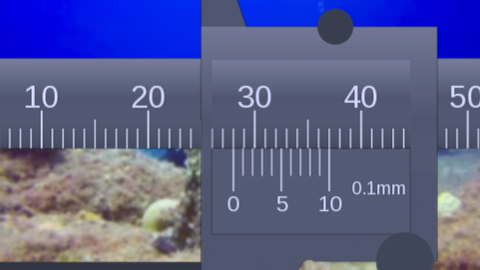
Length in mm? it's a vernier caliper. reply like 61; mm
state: 28.0; mm
